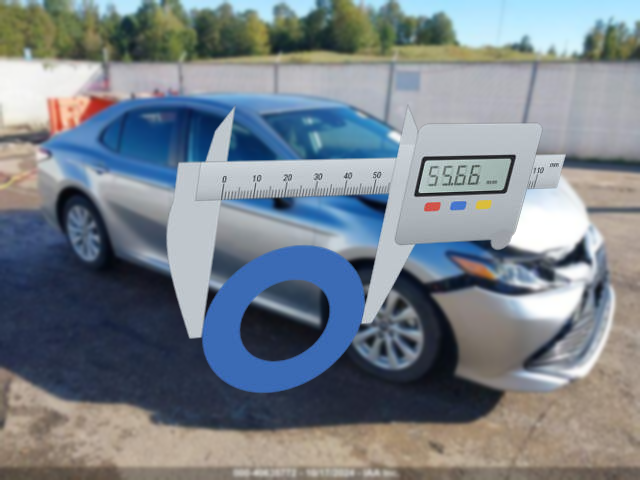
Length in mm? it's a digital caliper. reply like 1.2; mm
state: 55.66; mm
